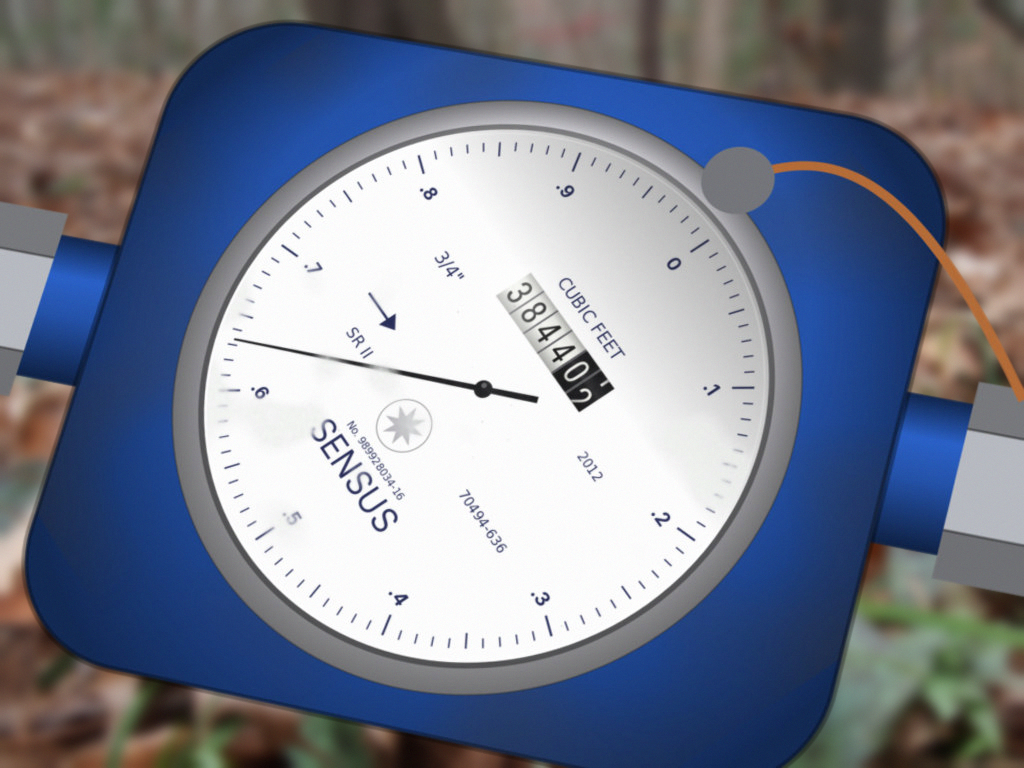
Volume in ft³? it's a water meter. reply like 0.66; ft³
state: 384401.63; ft³
